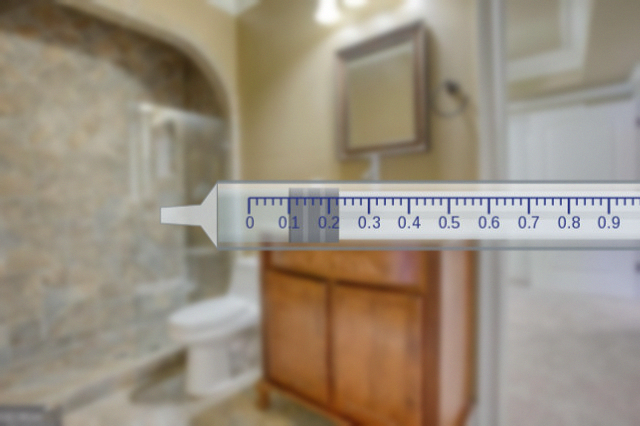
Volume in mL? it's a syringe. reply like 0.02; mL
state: 0.1; mL
